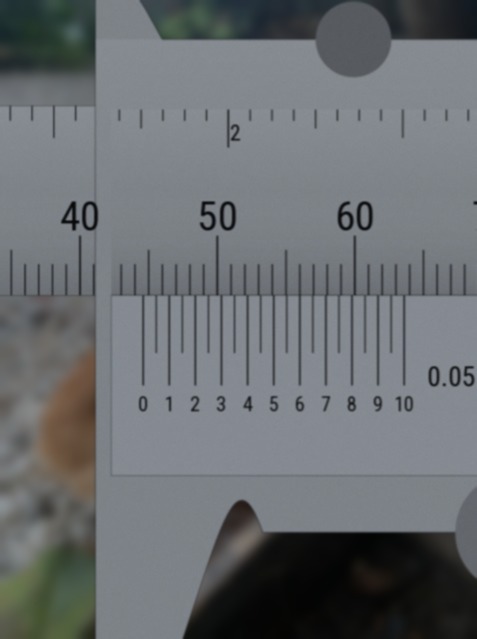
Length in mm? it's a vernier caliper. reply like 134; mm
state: 44.6; mm
